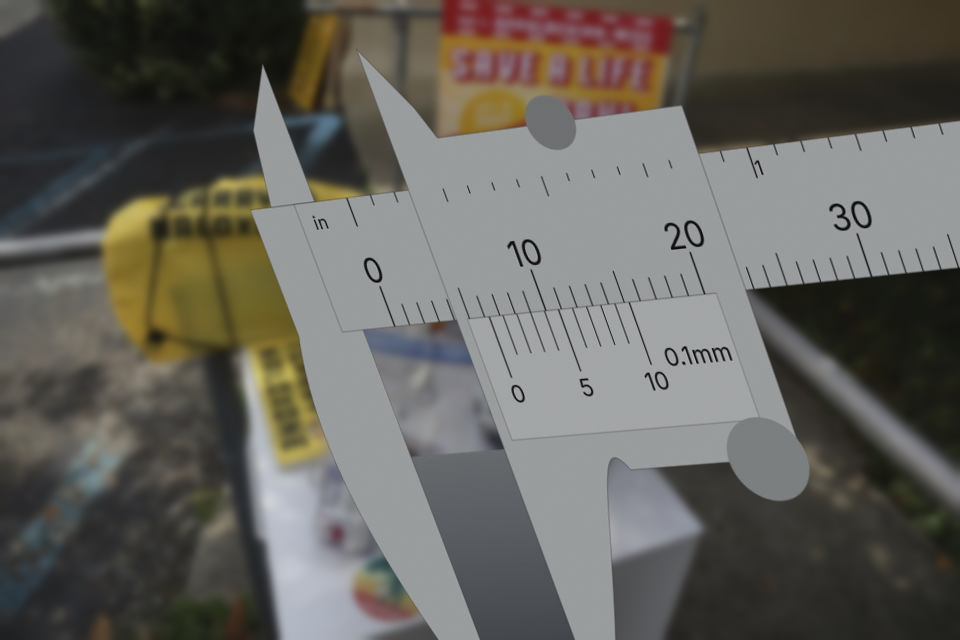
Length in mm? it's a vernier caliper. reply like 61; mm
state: 6.3; mm
